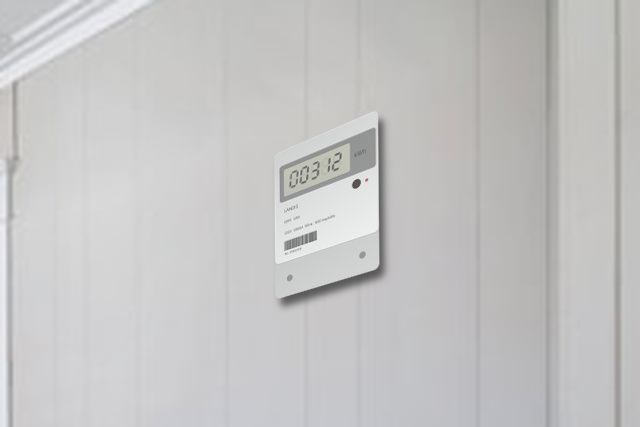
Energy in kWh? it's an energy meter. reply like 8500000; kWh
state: 312; kWh
